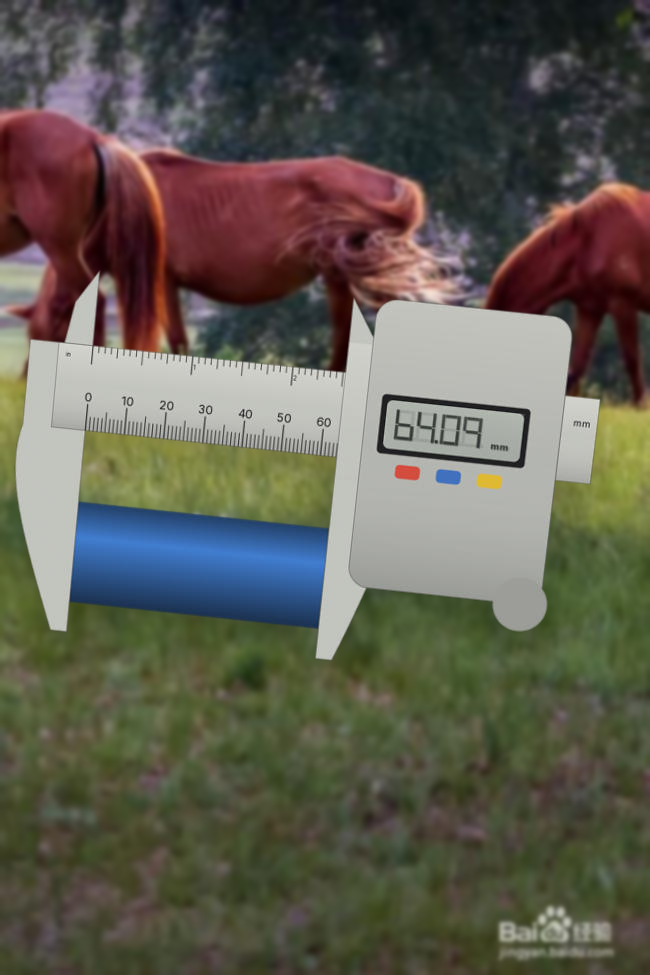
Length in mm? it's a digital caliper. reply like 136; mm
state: 64.09; mm
